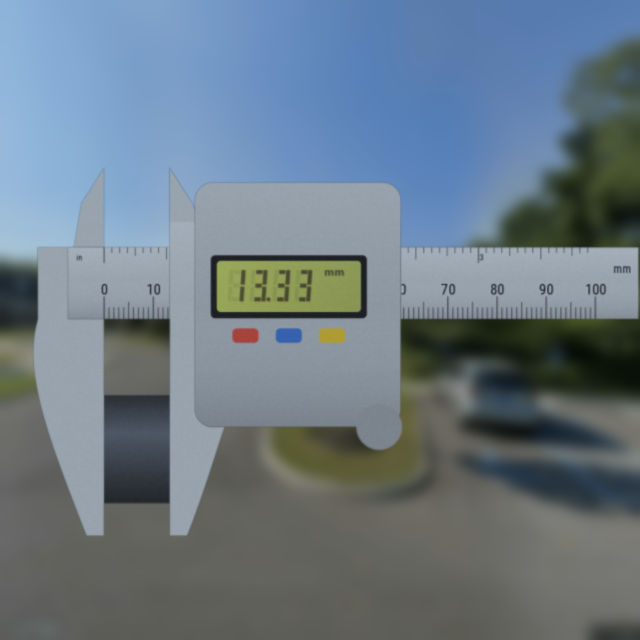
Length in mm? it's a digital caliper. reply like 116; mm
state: 13.33; mm
